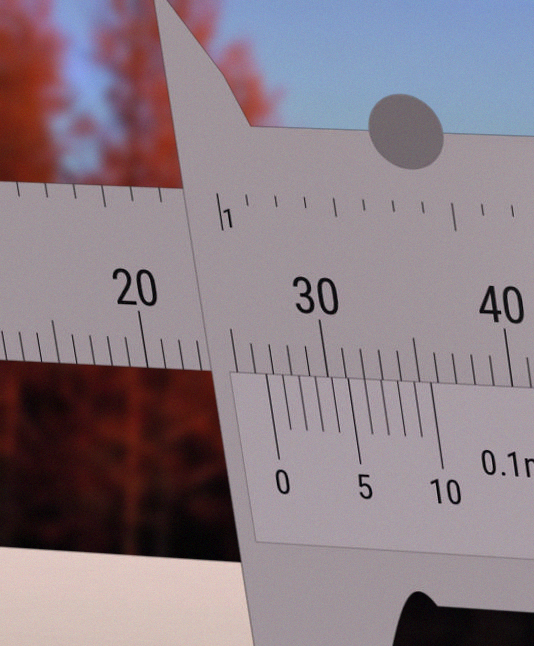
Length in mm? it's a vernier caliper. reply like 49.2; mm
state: 26.6; mm
